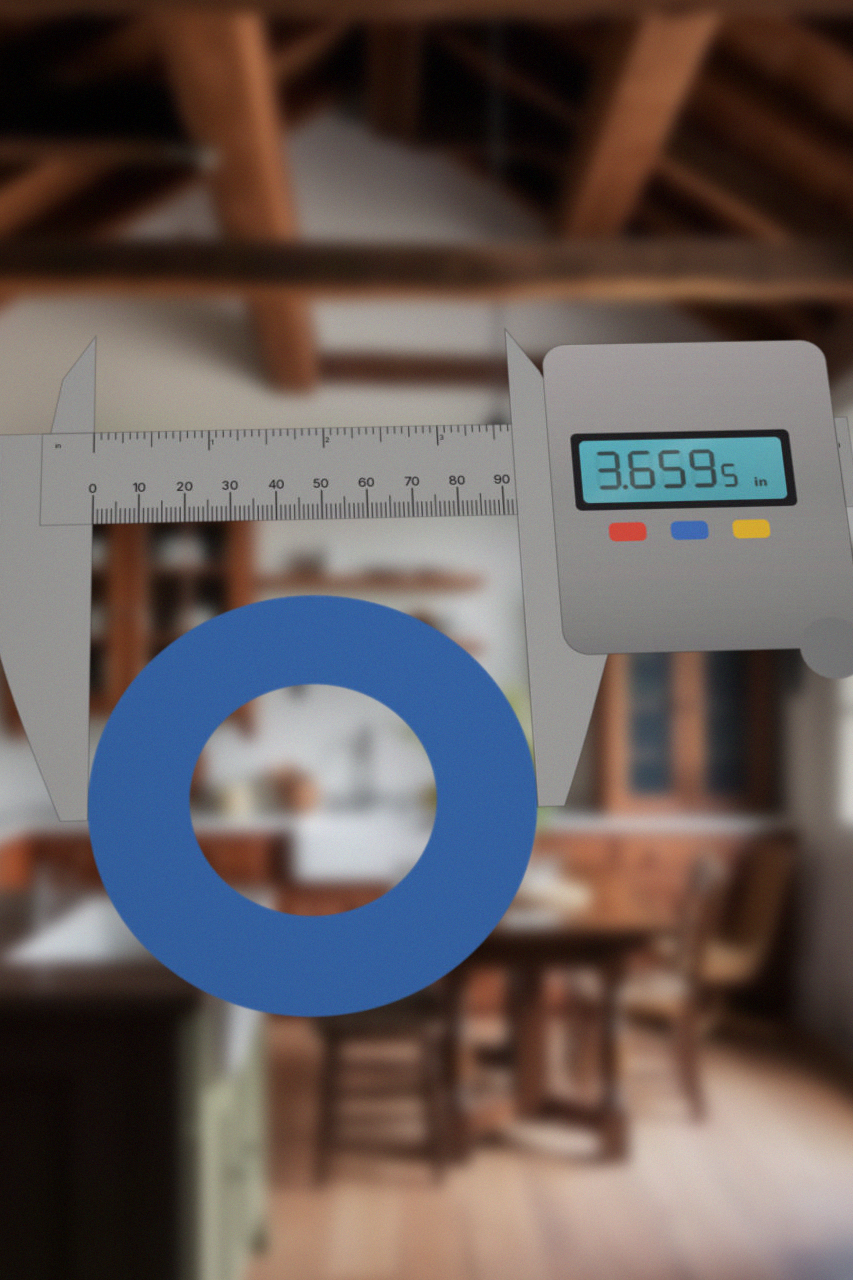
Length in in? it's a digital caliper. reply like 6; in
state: 3.6595; in
